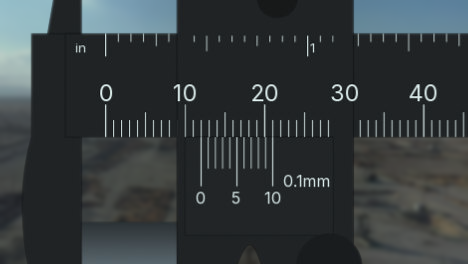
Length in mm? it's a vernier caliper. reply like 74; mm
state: 12.0; mm
